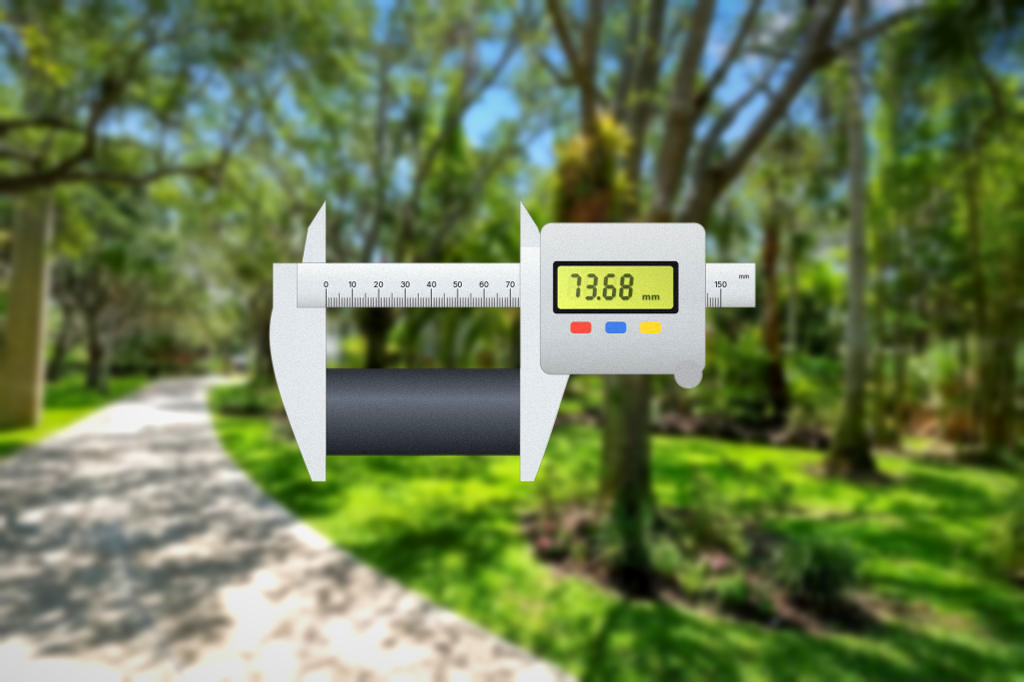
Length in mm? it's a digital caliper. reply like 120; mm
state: 73.68; mm
